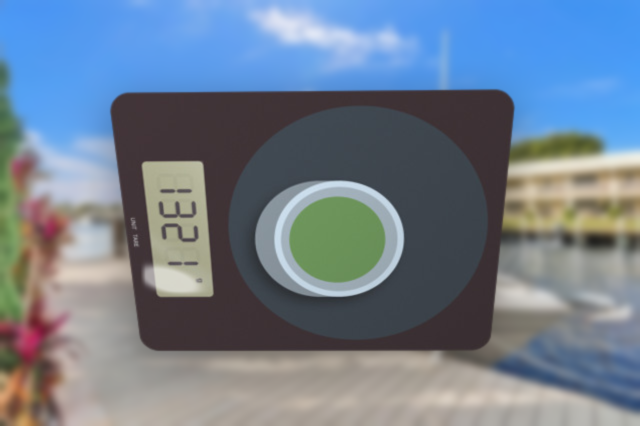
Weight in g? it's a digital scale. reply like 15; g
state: 1321; g
